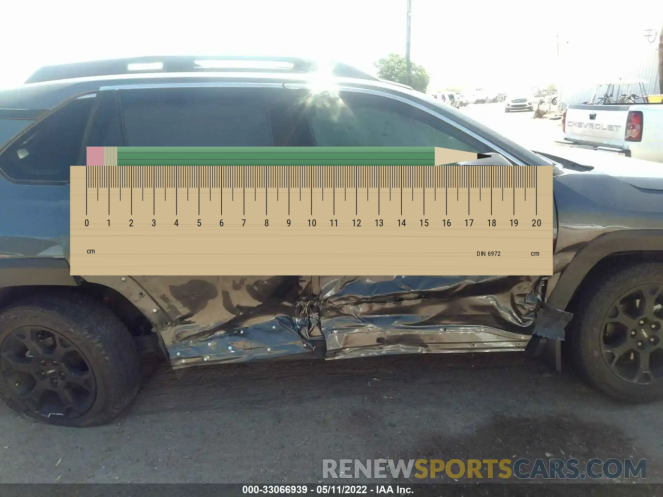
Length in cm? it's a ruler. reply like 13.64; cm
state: 18; cm
